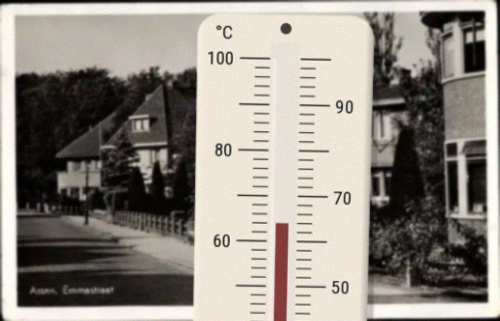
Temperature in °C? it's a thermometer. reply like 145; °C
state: 64; °C
